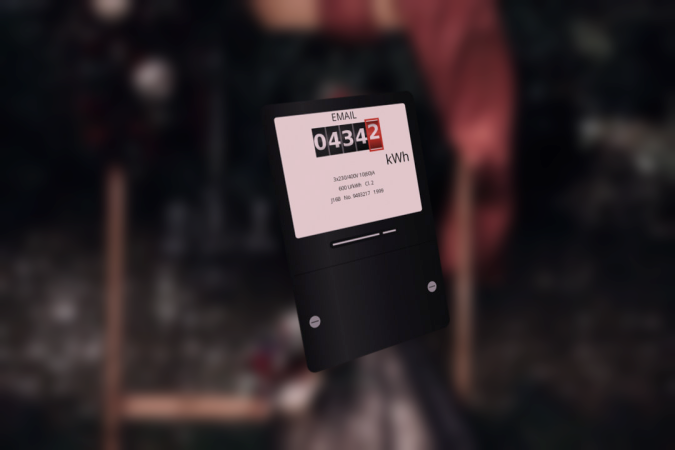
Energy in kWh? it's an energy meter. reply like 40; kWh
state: 434.2; kWh
